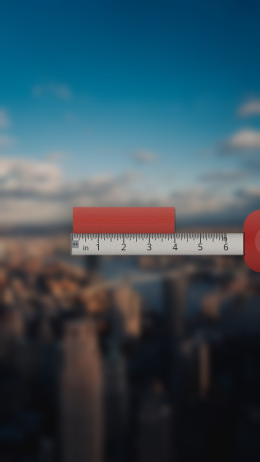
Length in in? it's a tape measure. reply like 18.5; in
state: 4; in
